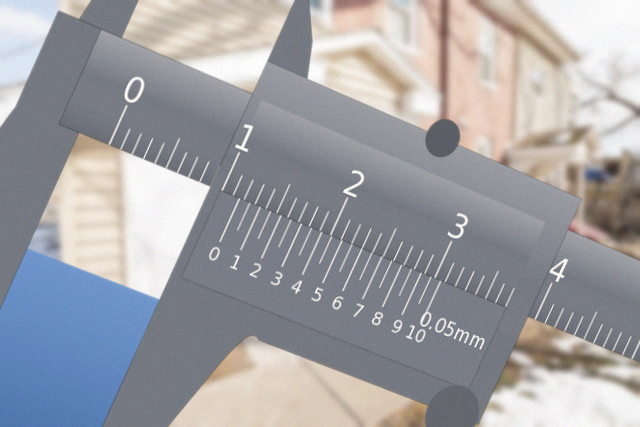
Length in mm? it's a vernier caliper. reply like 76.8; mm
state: 11.6; mm
